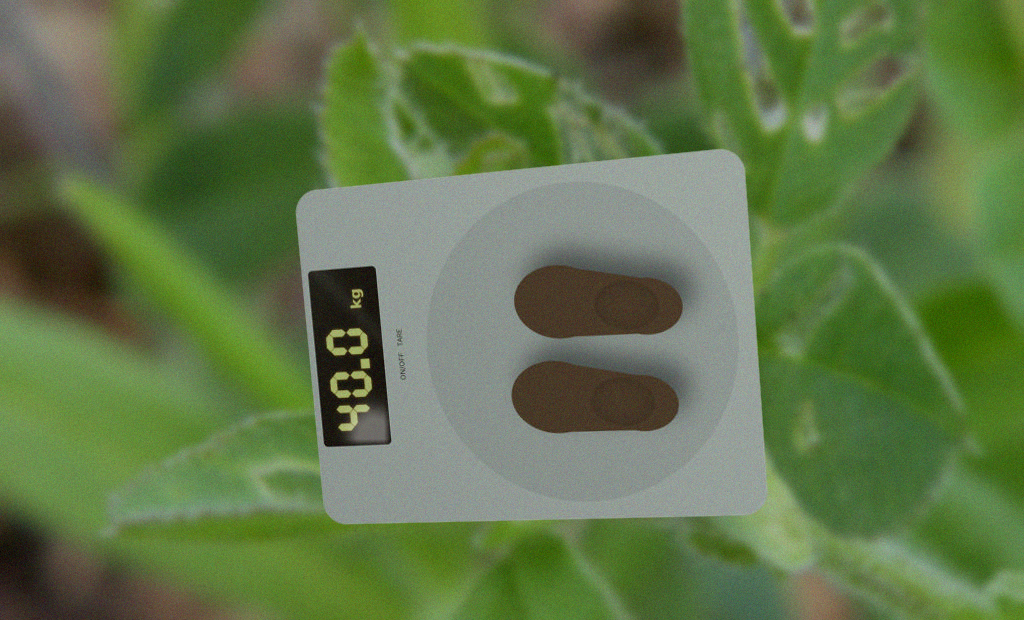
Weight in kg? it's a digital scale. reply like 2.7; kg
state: 40.0; kg
